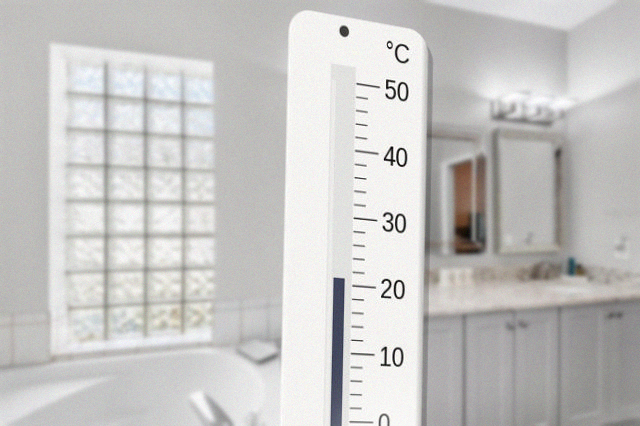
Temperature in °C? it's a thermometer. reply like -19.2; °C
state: 21; °C
